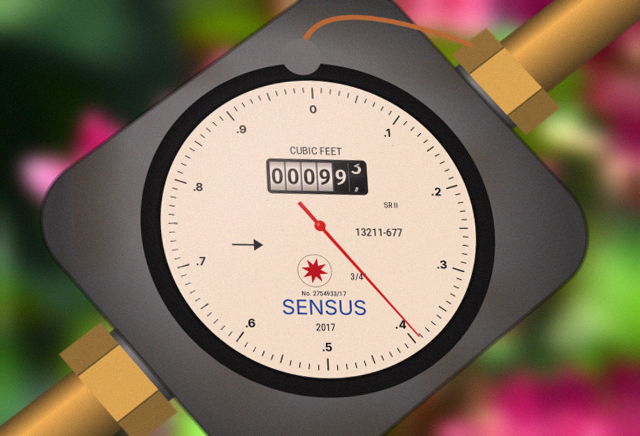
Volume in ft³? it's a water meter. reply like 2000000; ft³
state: 993.39; ft³
